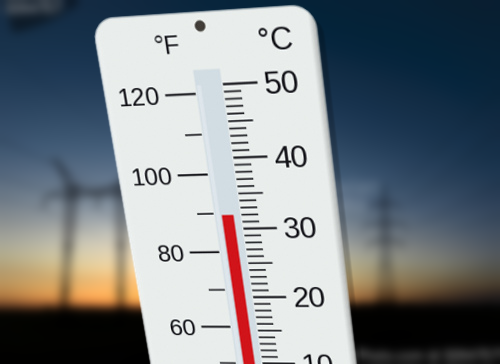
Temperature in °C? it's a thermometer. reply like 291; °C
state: 32; °C
